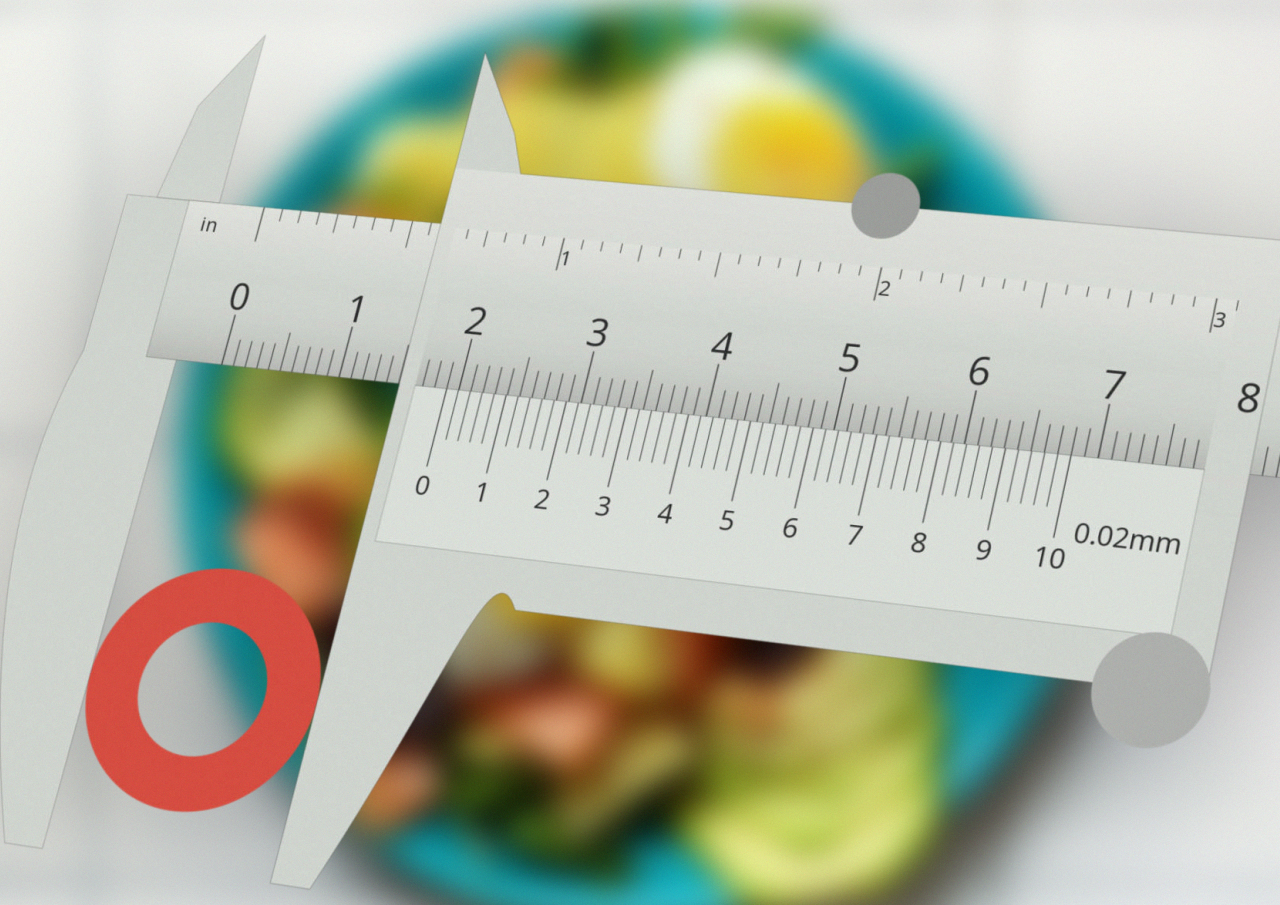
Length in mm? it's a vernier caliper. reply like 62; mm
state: 19.0; mm
